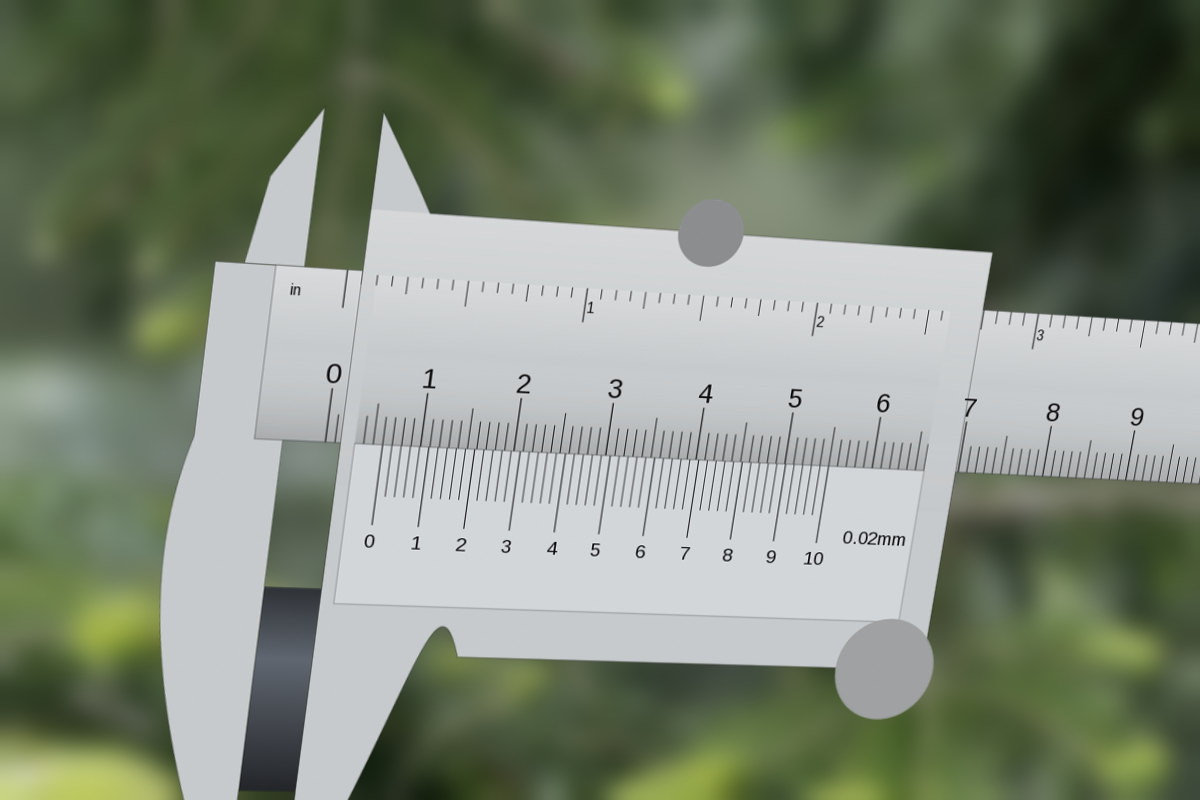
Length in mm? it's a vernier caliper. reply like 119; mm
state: 6.0; mm
